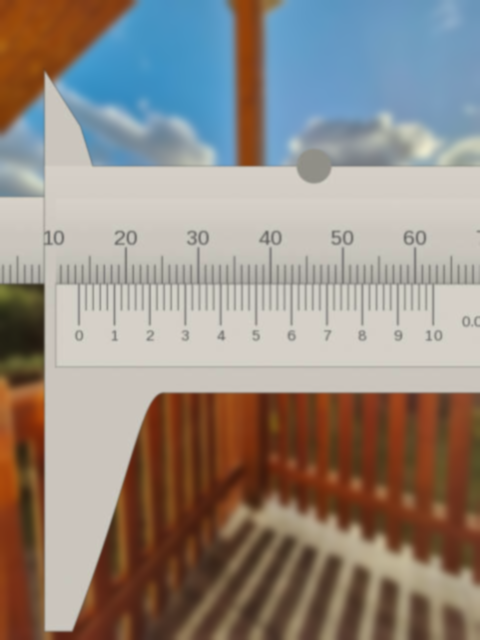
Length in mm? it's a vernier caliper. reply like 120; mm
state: 13.5; mm
